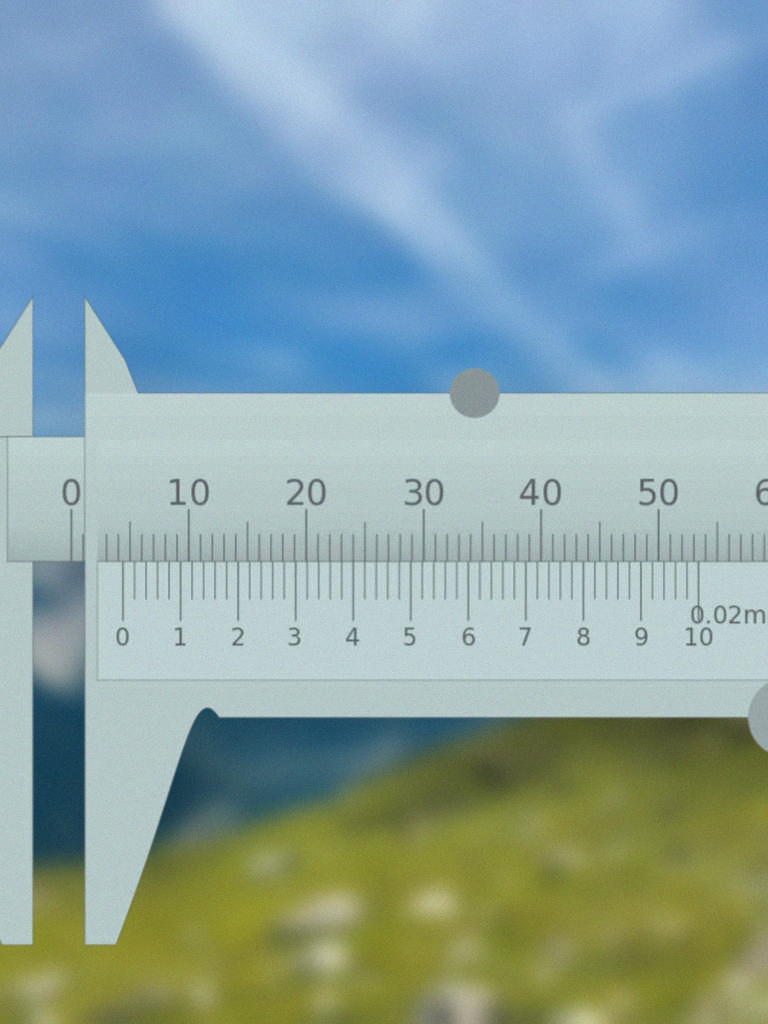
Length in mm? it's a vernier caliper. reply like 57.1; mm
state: 4.4; mm
